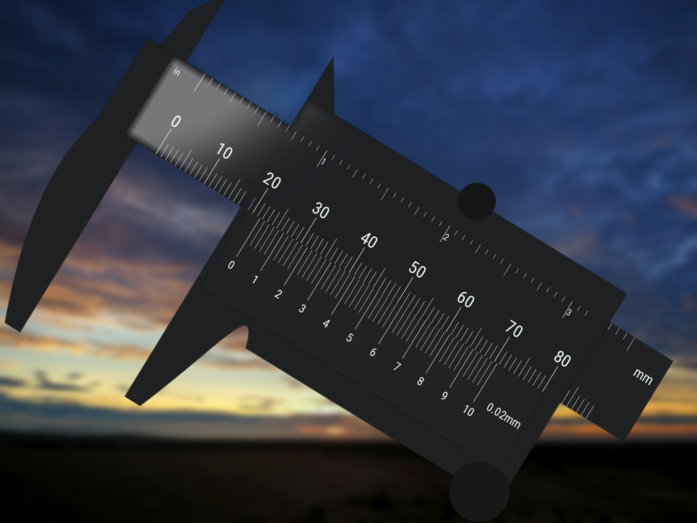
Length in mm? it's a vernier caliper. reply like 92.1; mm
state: 21.6; mm
